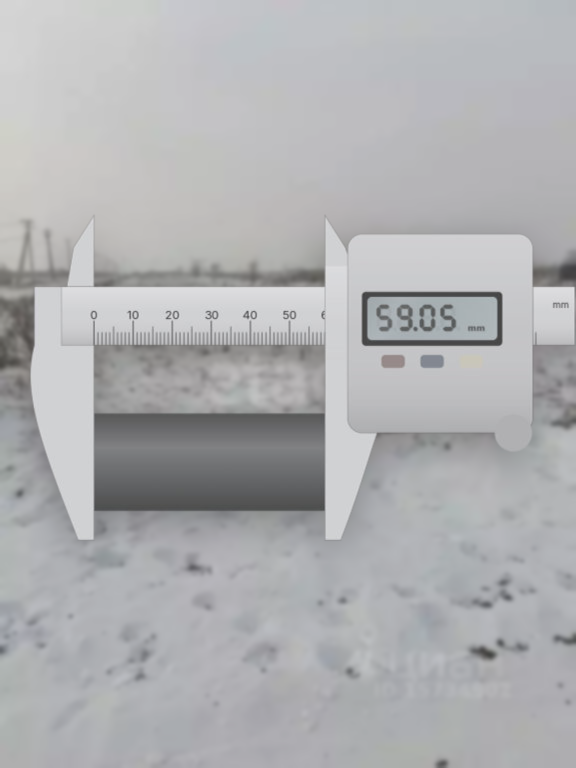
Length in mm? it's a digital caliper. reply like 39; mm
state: 59.05; mm
